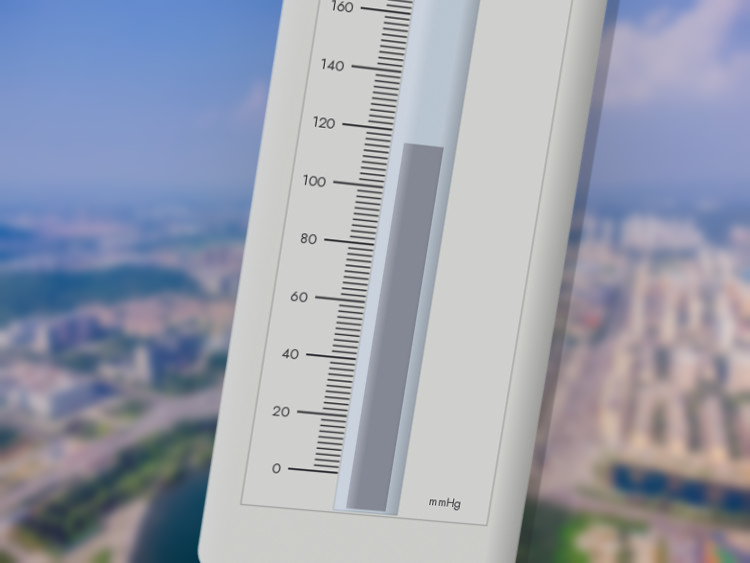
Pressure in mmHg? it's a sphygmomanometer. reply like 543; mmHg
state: 116; mmHg
